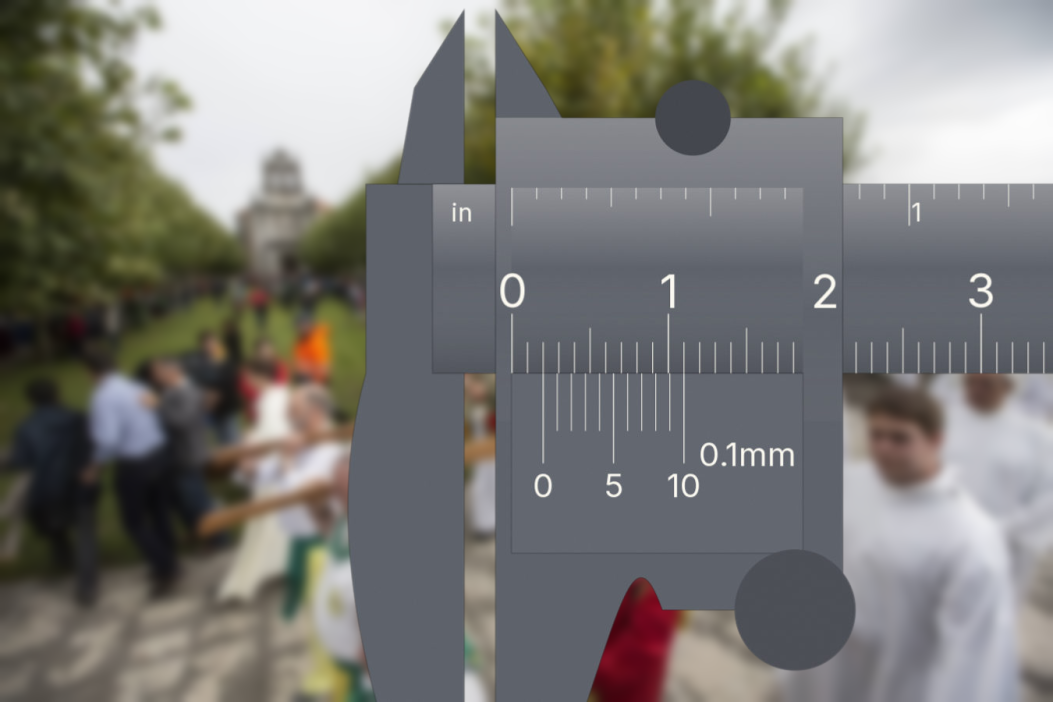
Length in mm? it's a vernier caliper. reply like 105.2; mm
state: 2.0; mm
